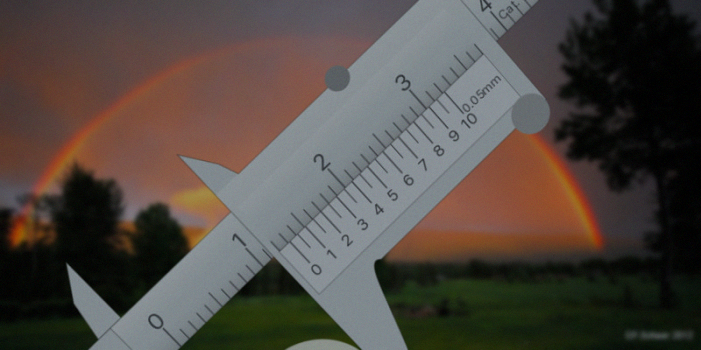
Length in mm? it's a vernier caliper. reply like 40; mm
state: 13.2; mm
